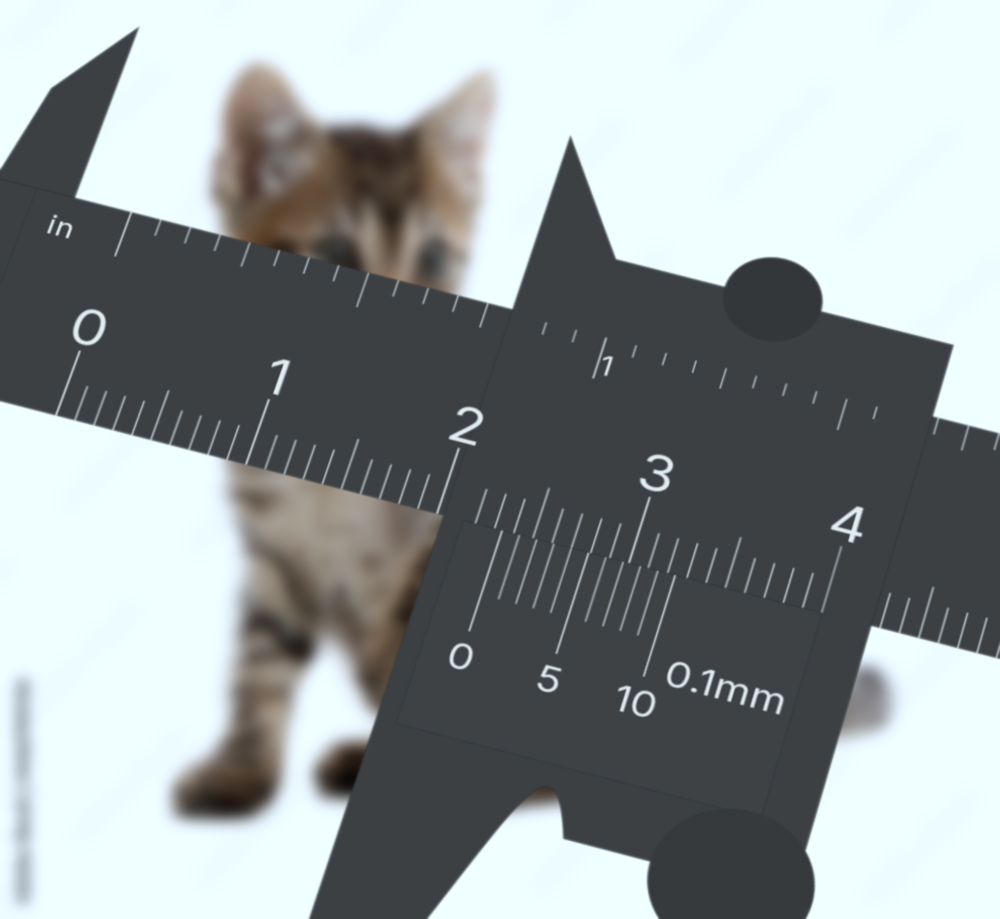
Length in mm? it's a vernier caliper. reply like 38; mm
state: 23.4; mm
